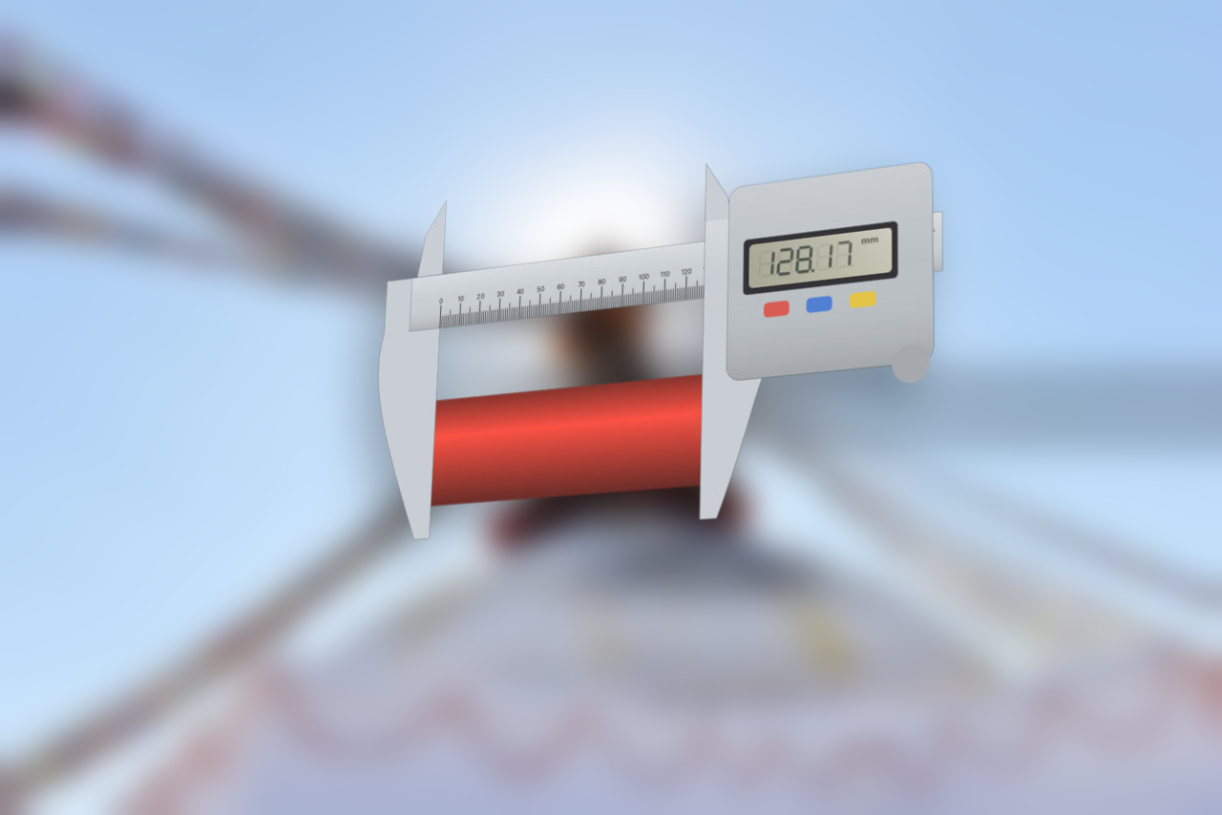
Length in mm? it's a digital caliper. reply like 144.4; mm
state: 128.17; mm
